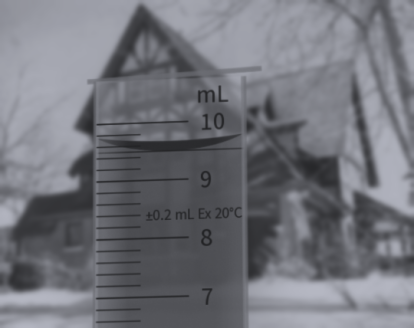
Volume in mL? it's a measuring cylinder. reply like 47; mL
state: 9.5; mL
